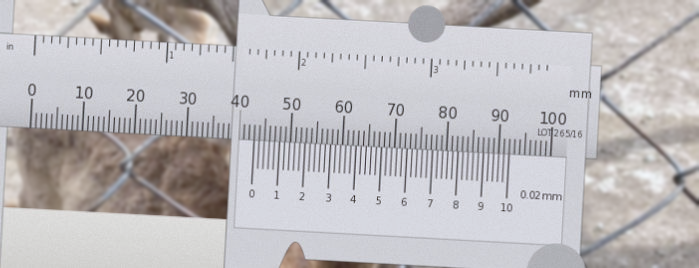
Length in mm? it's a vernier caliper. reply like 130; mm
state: 43.0; mm
